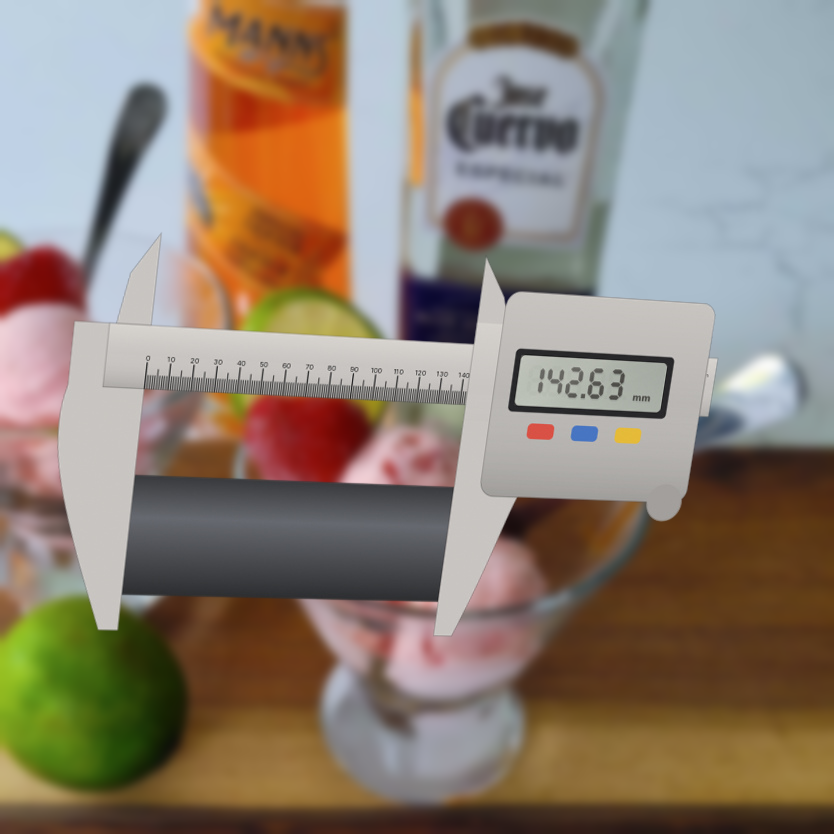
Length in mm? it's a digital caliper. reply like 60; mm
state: 142.63; mm
